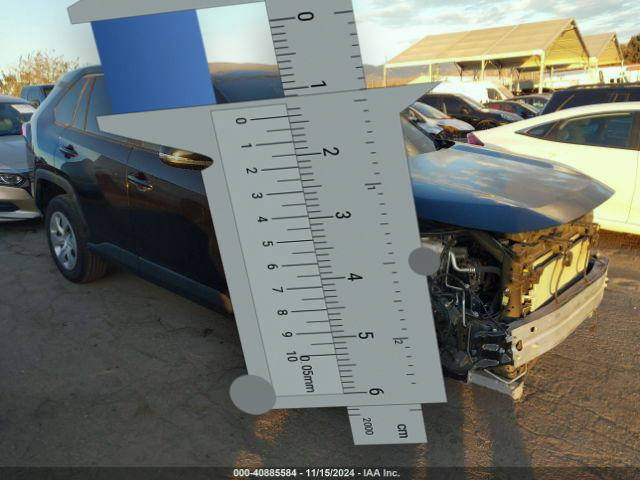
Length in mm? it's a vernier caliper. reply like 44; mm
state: 14.0; mm
